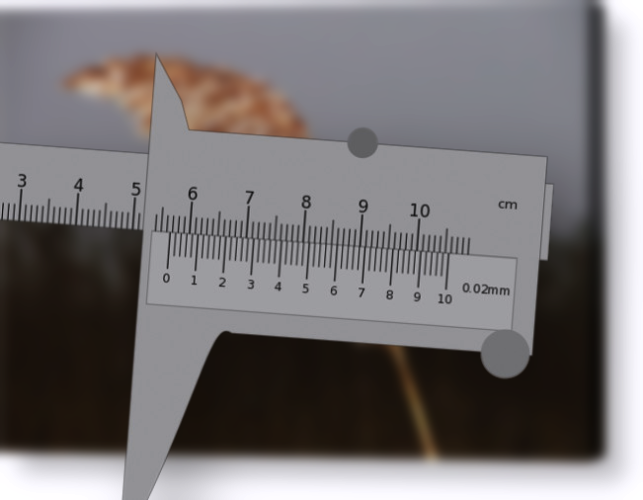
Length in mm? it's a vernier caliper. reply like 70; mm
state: 56.6; mm
